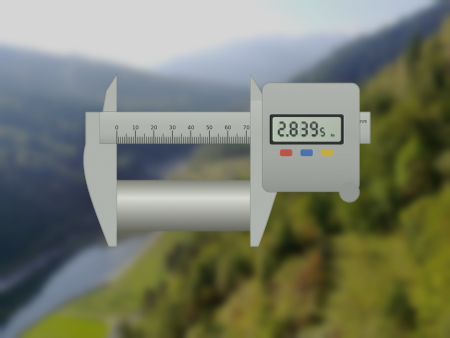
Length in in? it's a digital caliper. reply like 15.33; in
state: 2.8395; in
